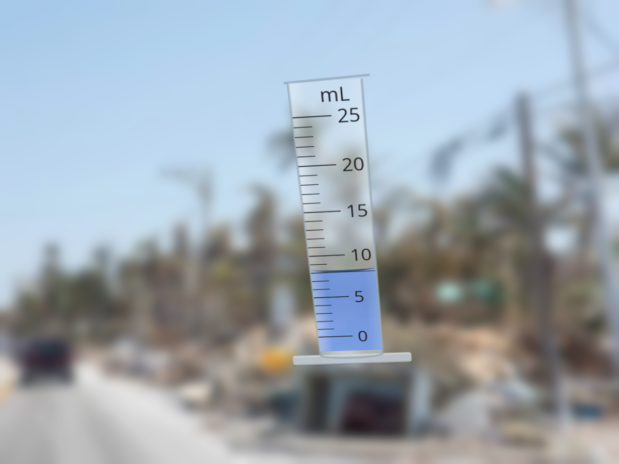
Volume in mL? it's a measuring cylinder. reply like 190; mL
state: 8; mL
